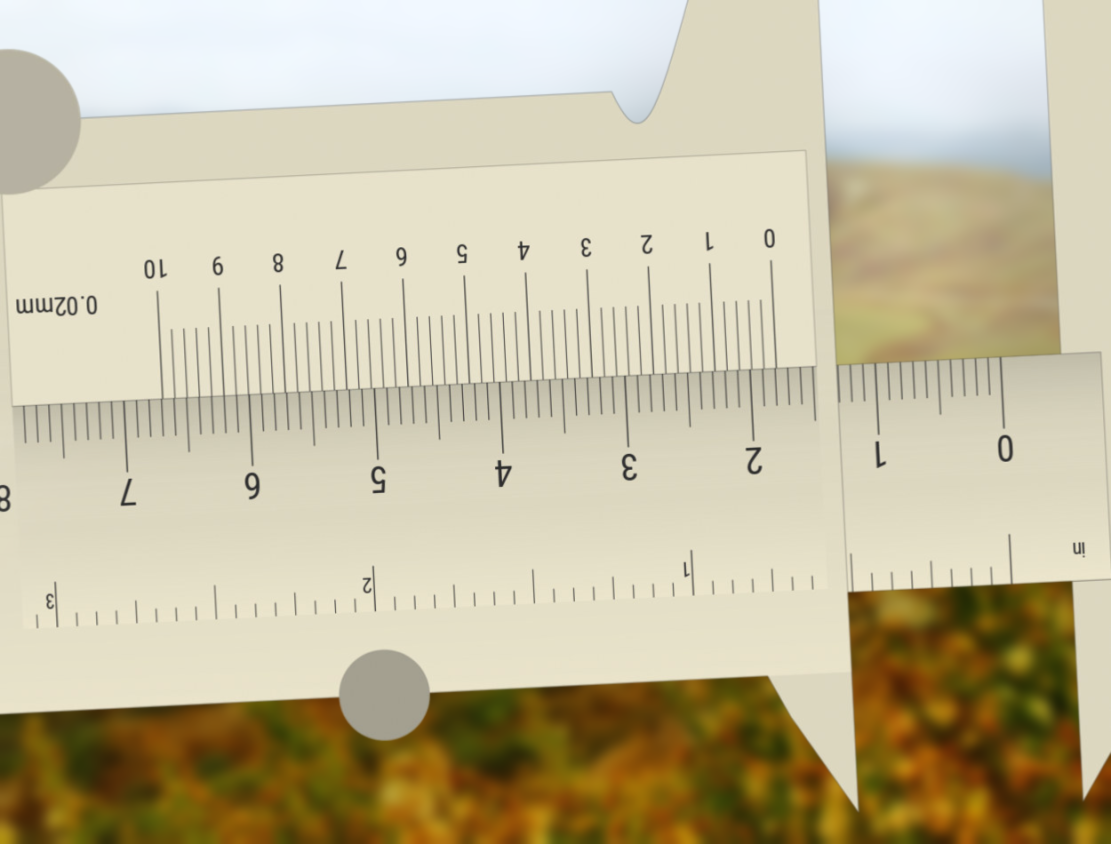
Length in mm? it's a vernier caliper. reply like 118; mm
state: 17.9; mm
